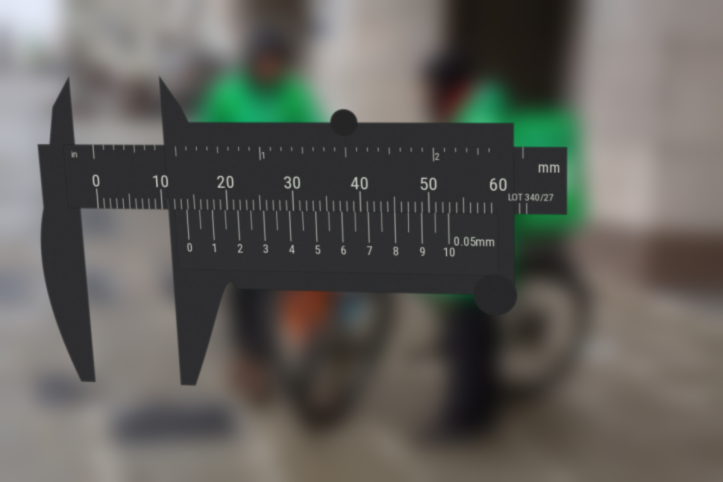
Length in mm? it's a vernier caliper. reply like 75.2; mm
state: 13.8; mm
